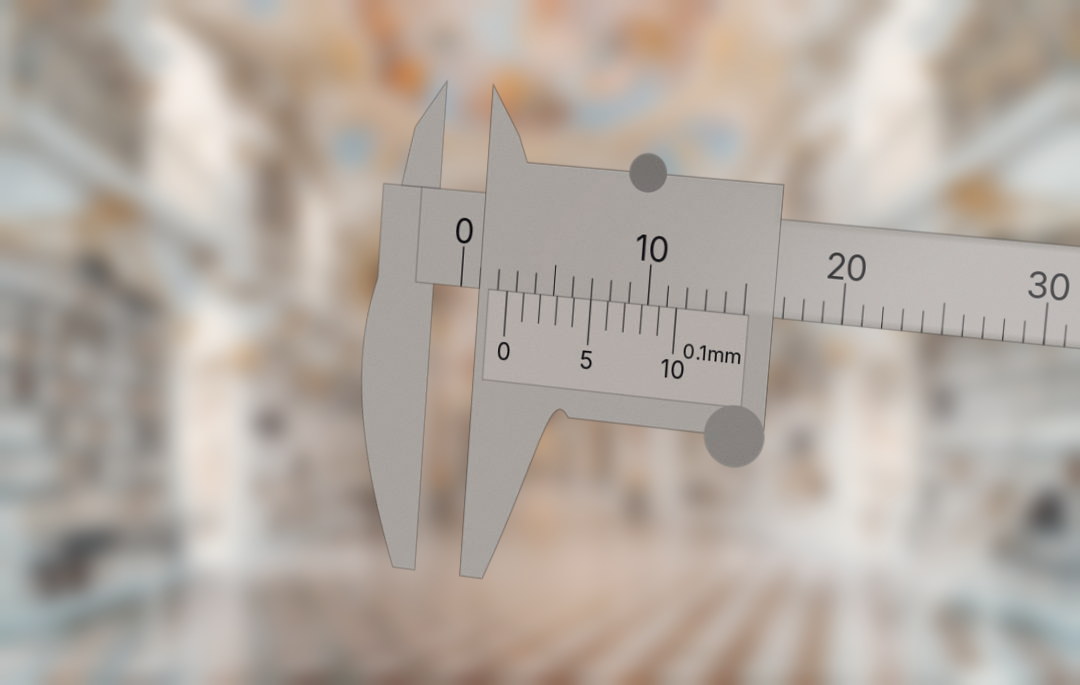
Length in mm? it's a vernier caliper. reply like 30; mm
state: 2.5; mm
